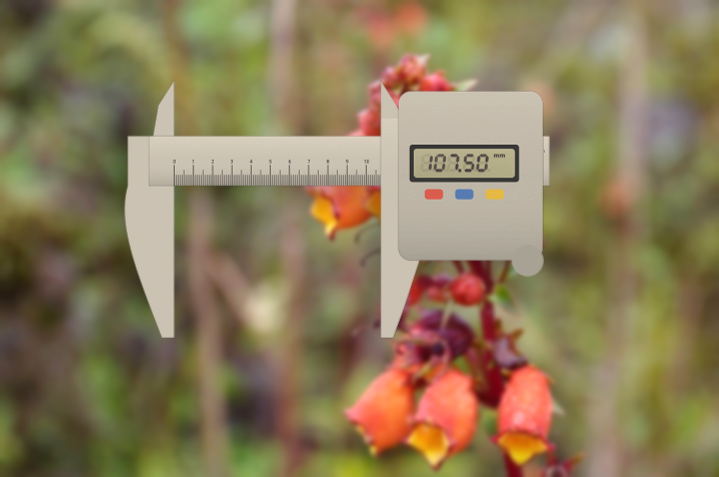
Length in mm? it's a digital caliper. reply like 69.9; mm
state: 107.50; mm
